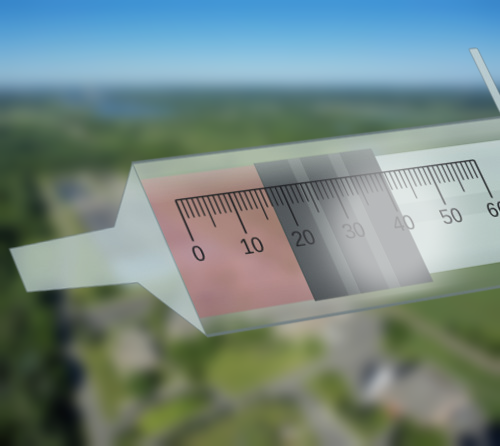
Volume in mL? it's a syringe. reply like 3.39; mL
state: 17; mL
